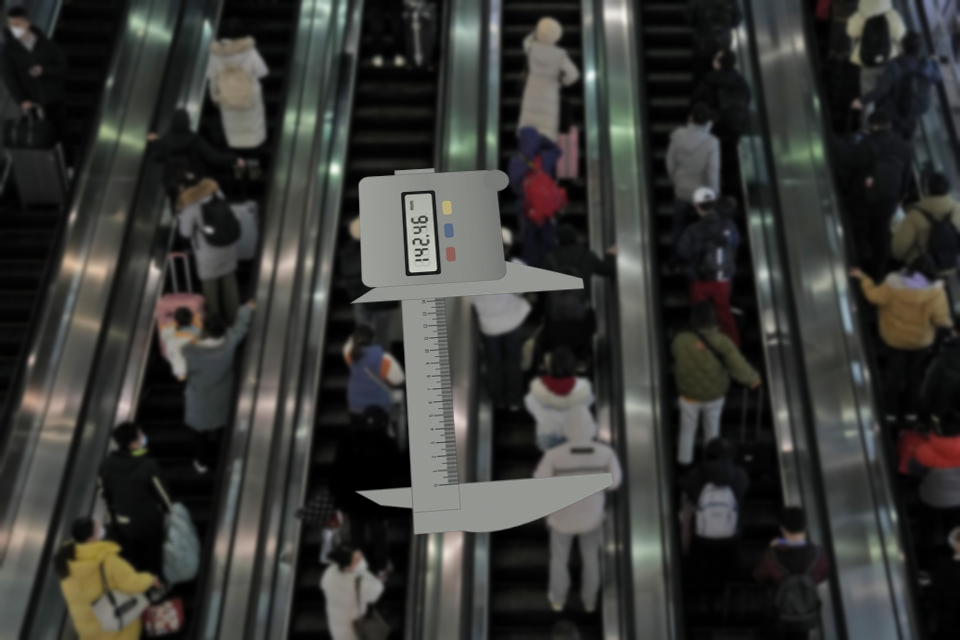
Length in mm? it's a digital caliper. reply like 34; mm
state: 142.46; mm
